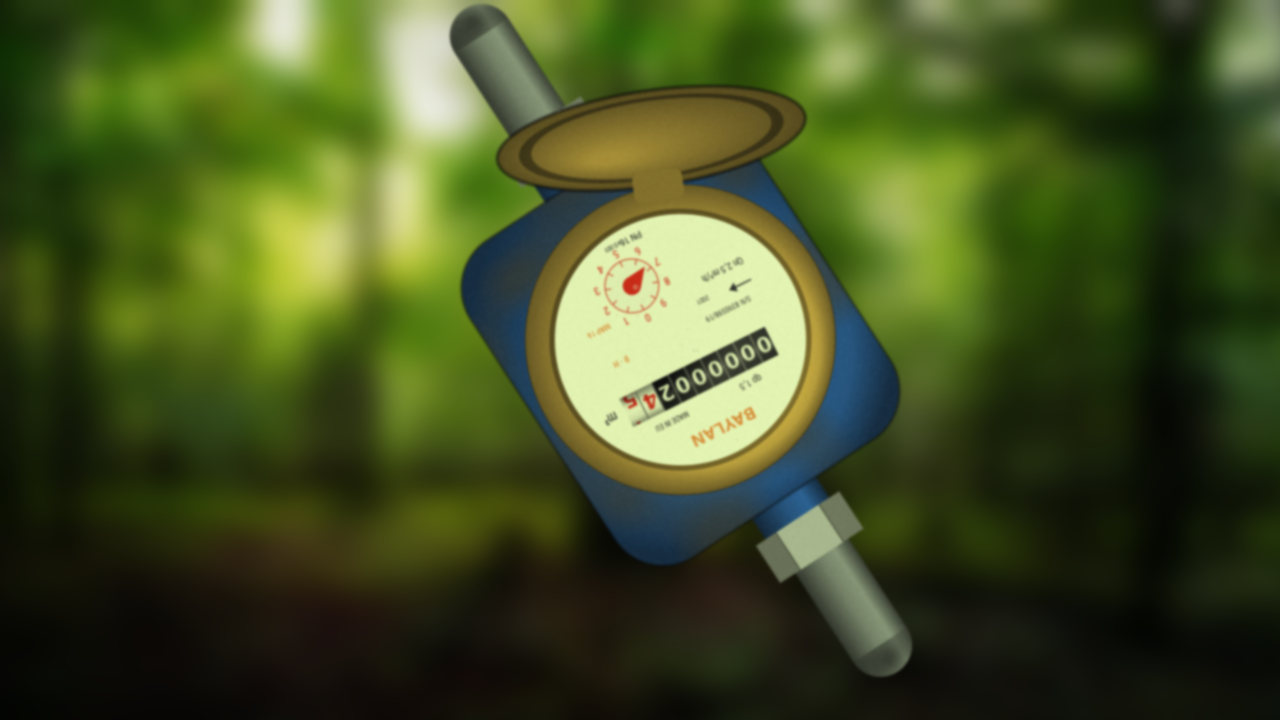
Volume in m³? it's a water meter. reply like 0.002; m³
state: 2.446; m³
